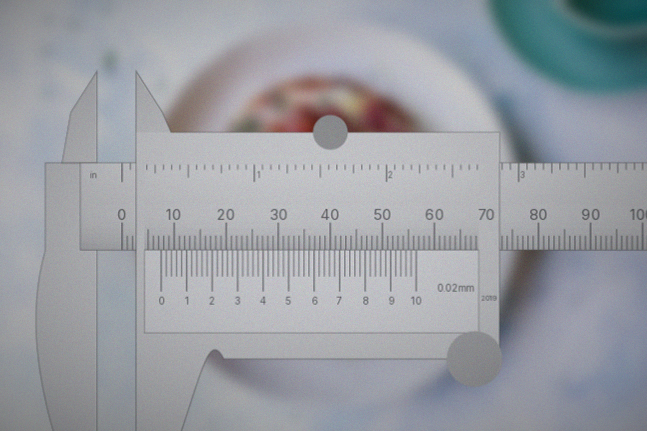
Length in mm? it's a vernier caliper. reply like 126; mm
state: 7.5; mm
